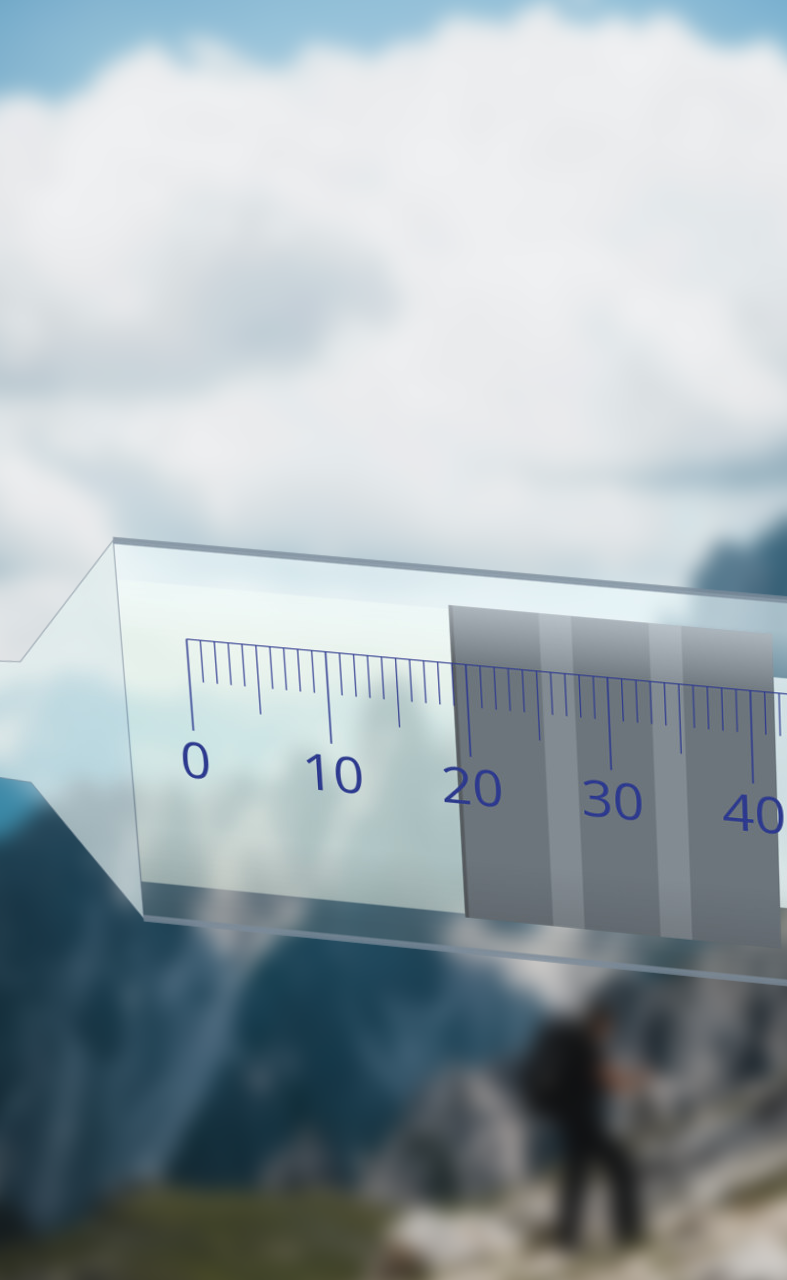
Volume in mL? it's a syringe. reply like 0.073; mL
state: 19; mL
